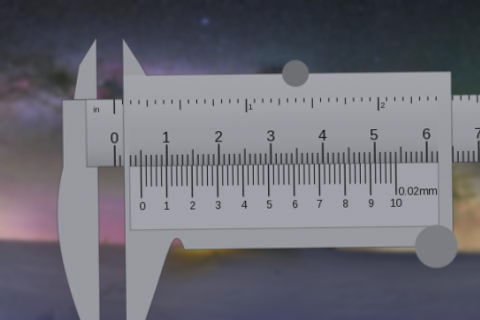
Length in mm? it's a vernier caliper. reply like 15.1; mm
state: 5.0; mm
